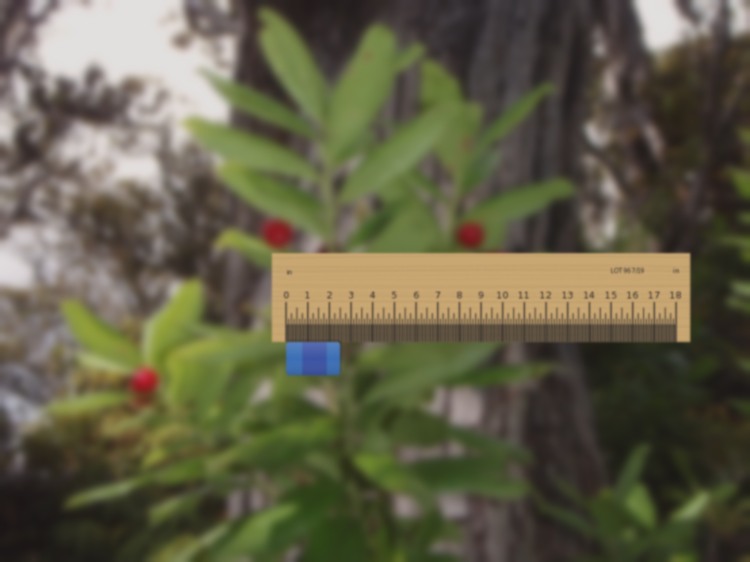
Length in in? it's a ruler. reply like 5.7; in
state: 2.5; in
